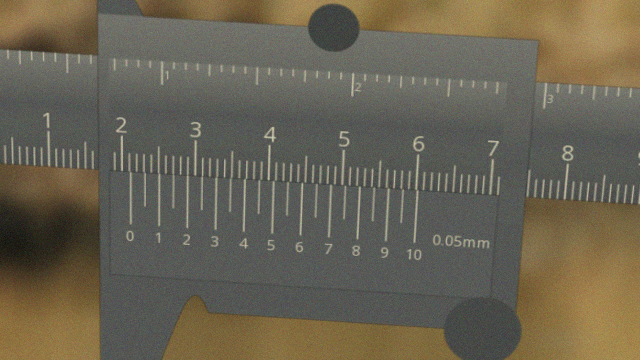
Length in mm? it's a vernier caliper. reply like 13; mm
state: 21.2; mm
